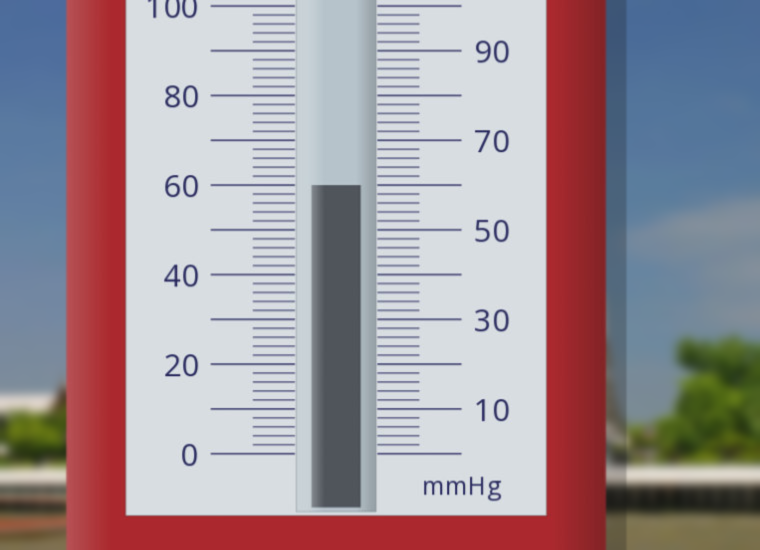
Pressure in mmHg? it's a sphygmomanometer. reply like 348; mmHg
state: 60; mmHg
